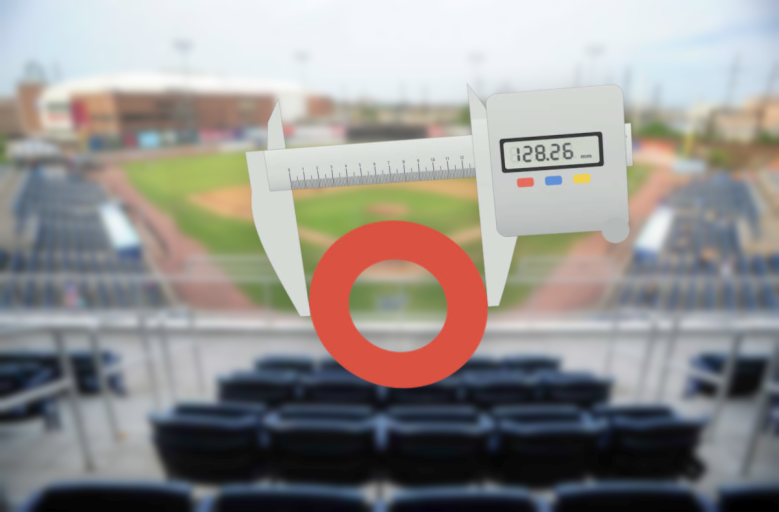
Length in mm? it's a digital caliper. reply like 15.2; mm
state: 128.26; mm
